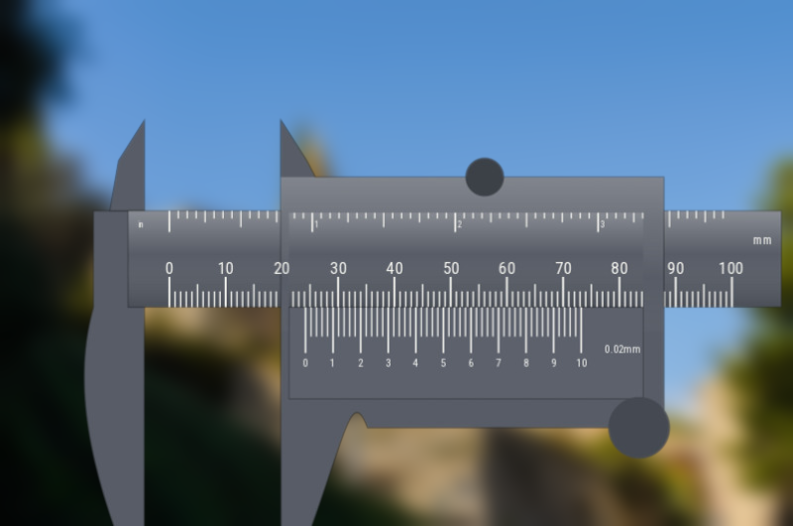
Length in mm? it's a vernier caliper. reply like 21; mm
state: 24.2; mm
